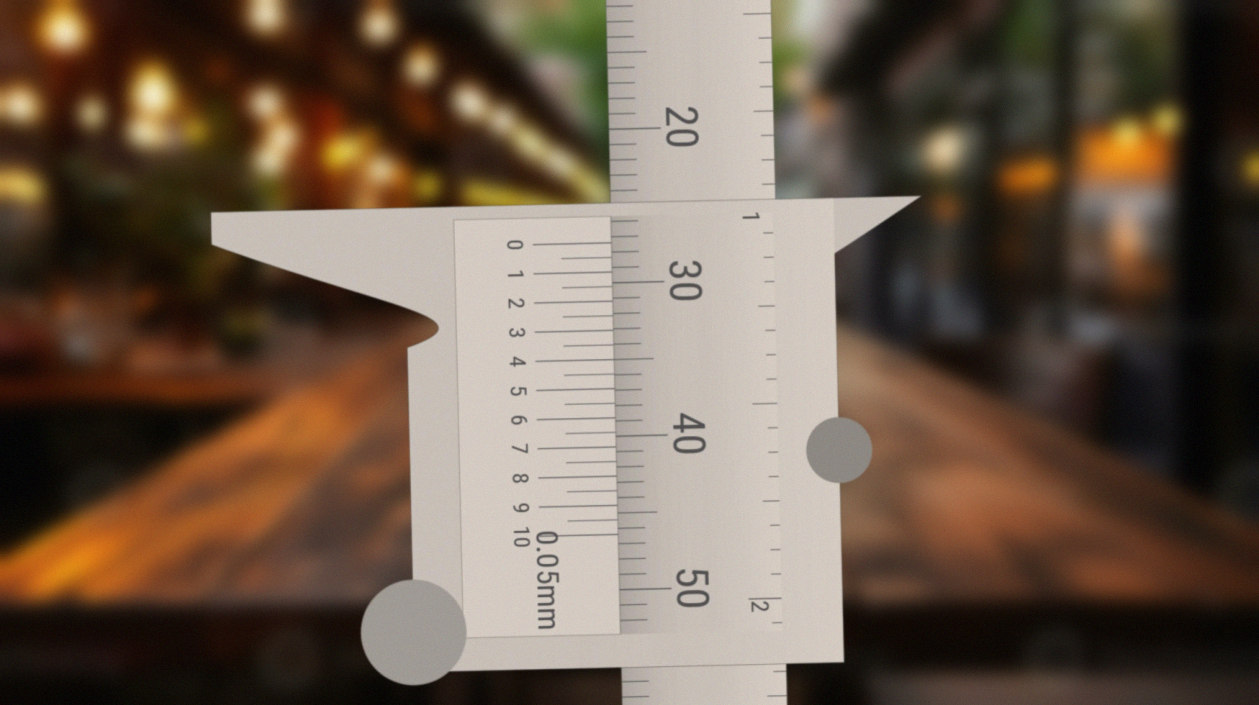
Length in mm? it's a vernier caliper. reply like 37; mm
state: 27.4; mm
